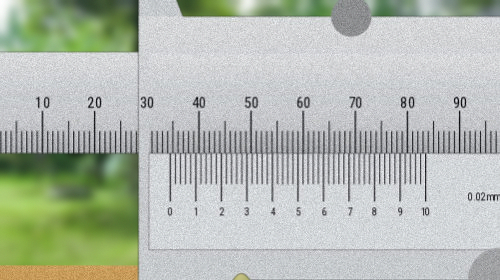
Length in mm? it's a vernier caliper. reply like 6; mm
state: 34.5; mm
